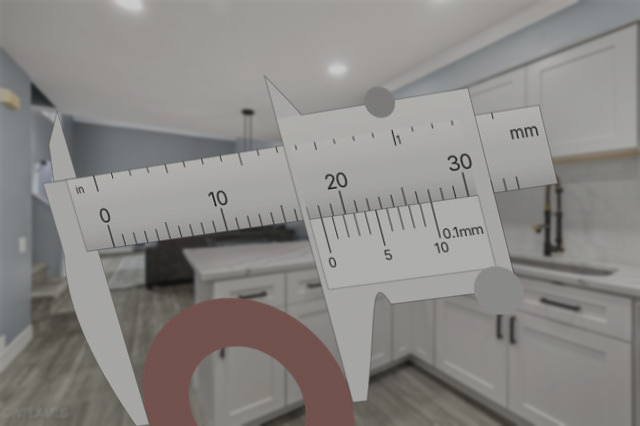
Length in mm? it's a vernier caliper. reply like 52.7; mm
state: 18.0; mm
